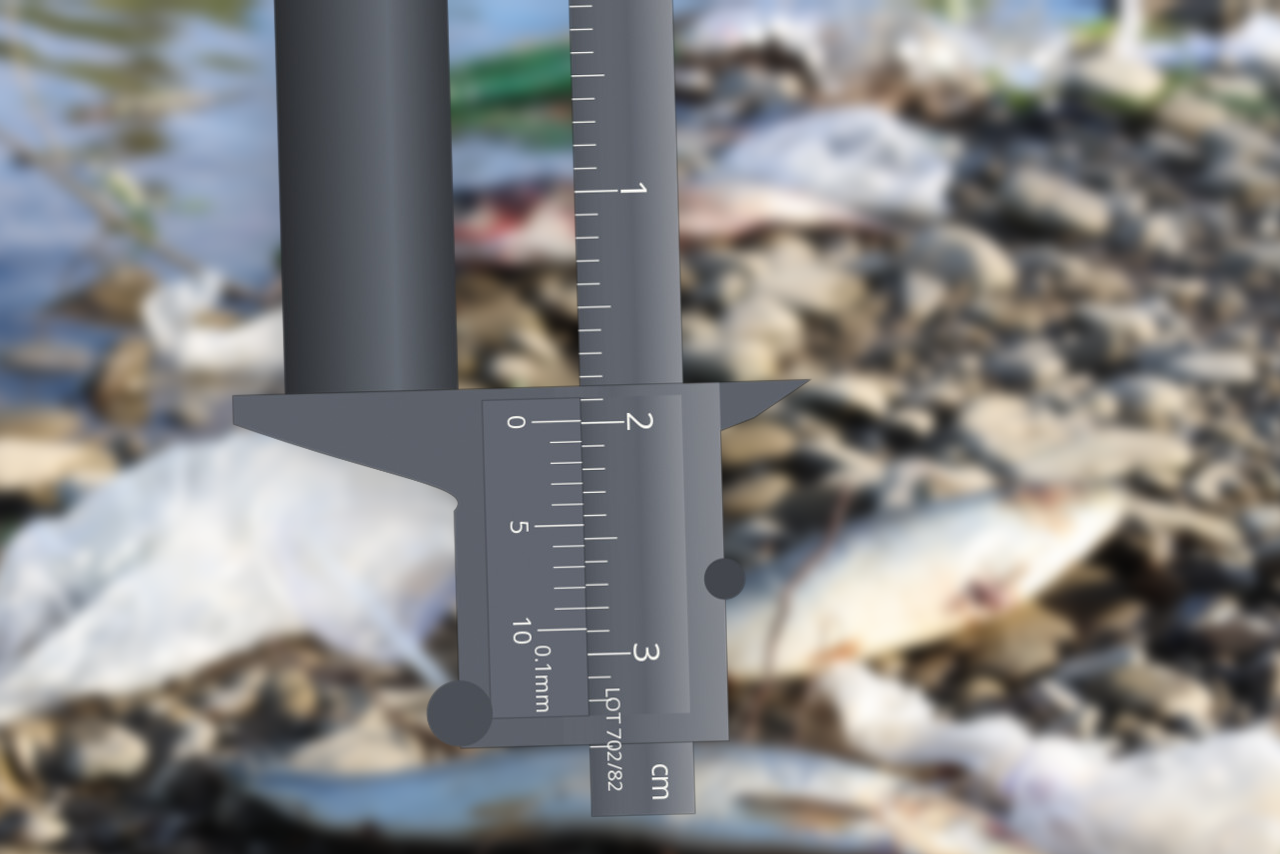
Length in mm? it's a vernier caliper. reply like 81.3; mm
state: 19.9; mm
